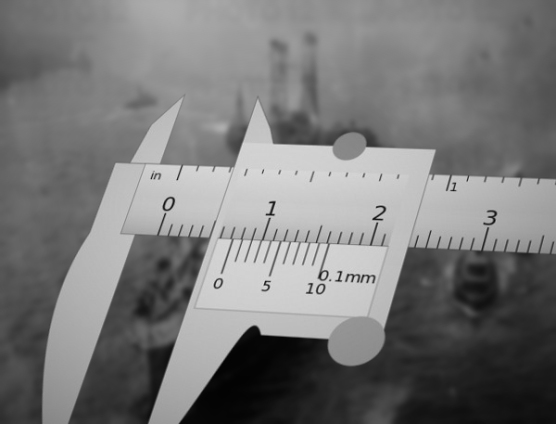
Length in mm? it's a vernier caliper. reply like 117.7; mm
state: 7.2; mm
